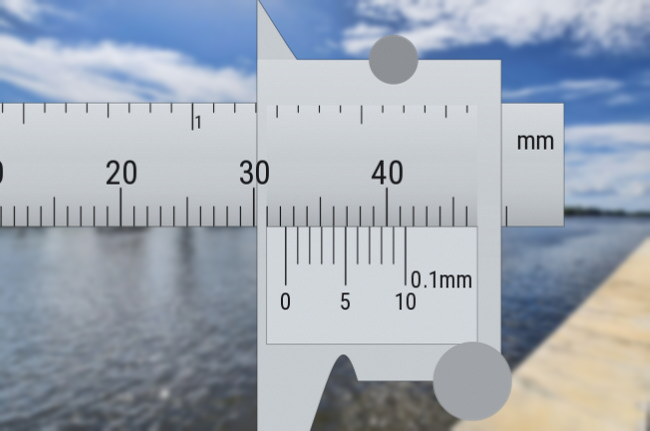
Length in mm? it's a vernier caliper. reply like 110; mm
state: 32.4; mm
